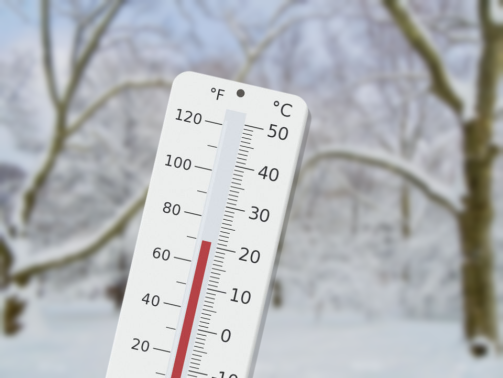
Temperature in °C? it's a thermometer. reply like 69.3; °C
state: 21; °C
